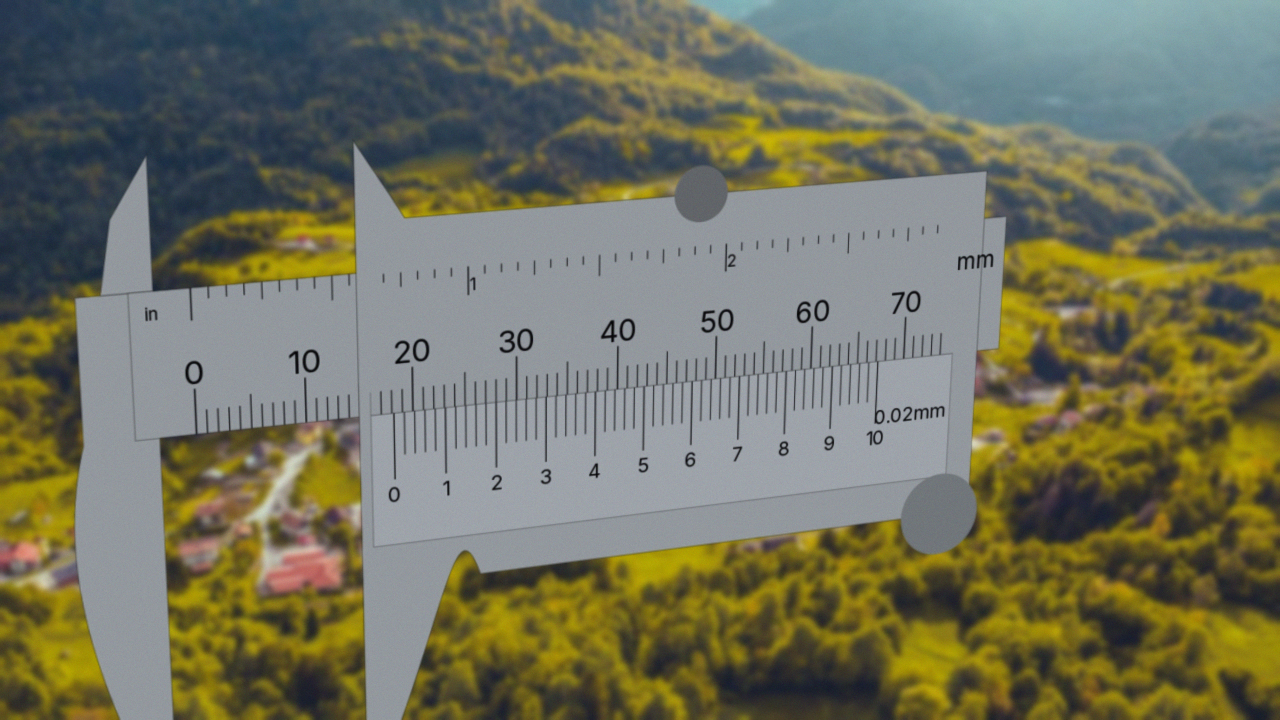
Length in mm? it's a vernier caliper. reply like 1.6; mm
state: 18.2; mm
